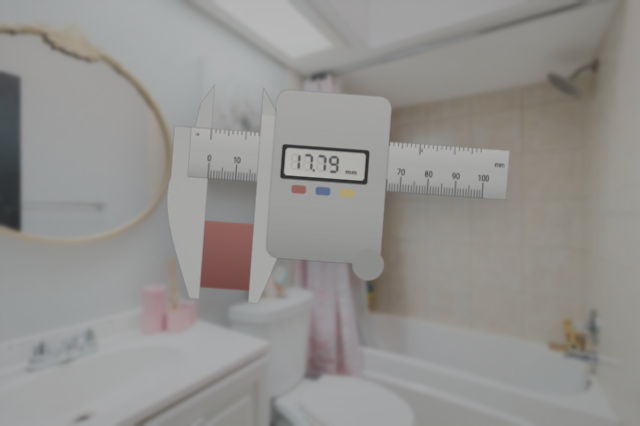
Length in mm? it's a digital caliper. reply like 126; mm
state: 17.79; mm
